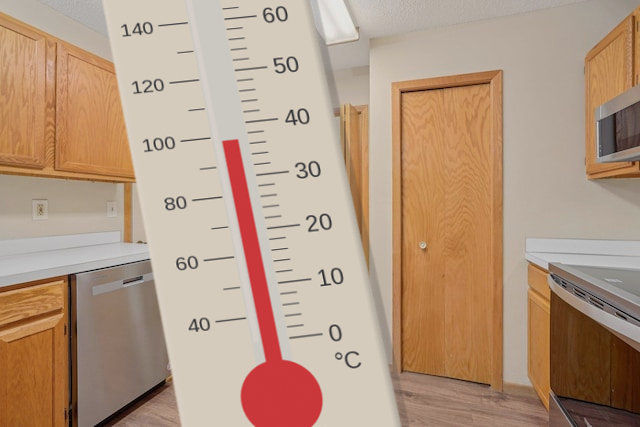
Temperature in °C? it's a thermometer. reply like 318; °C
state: 37; °C
